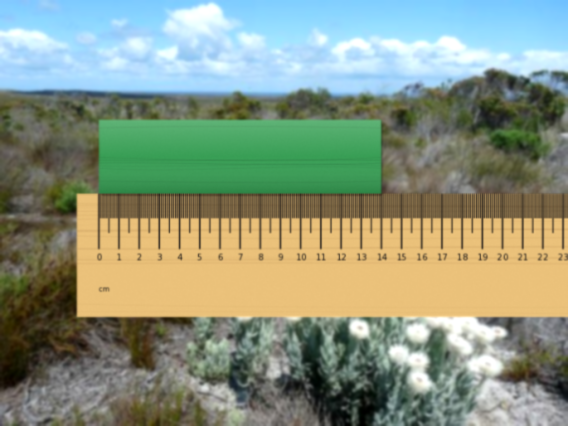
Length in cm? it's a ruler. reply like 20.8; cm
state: 14; cm
